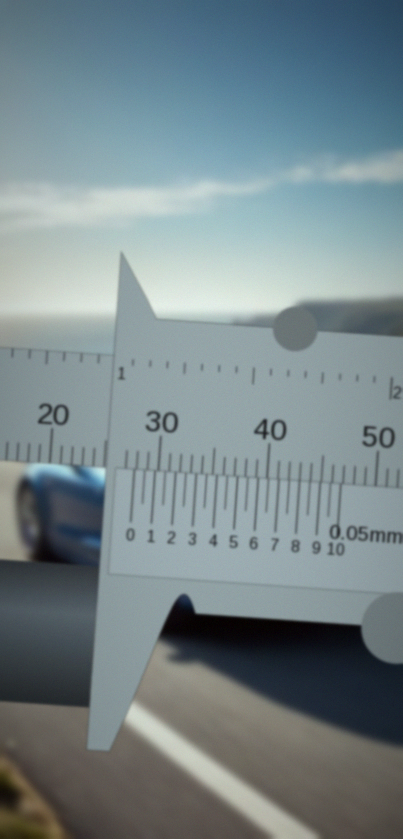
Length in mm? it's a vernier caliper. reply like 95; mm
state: 27.8; mm
